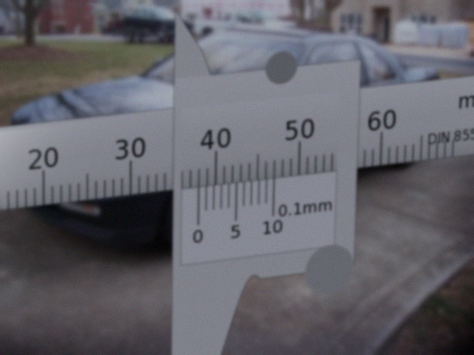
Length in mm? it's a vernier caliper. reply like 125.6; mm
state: 38.0; mm
